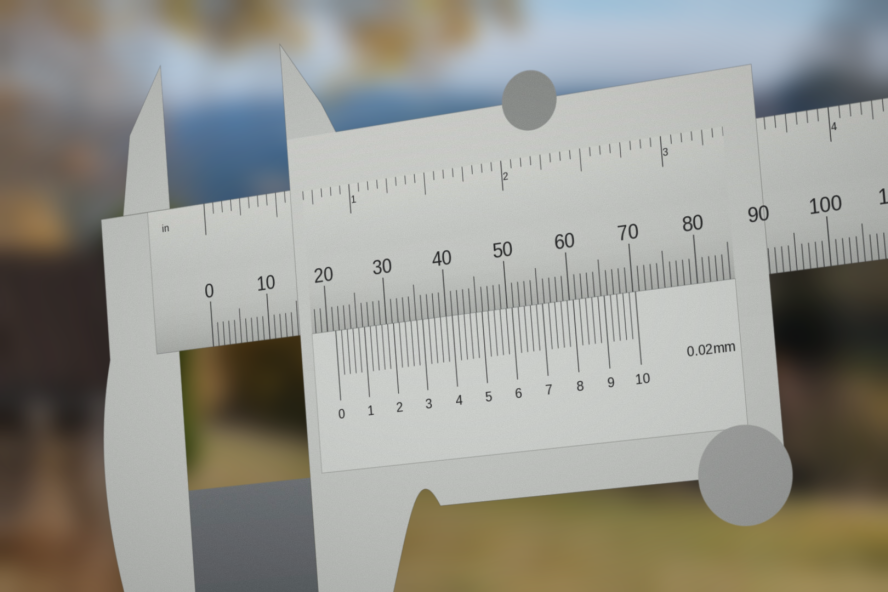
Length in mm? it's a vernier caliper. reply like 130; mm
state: 21.4; mm
